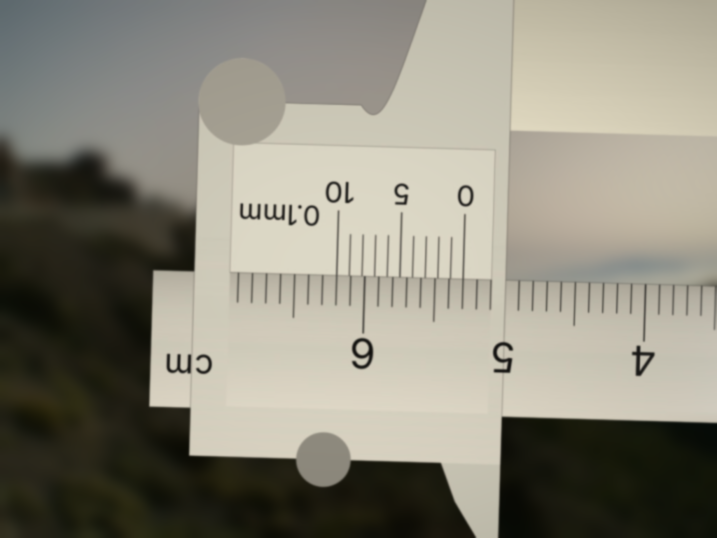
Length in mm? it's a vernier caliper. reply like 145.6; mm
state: 53.0; mm
